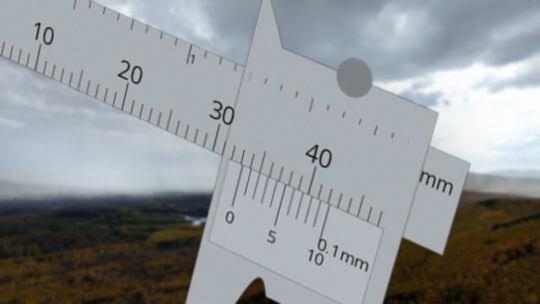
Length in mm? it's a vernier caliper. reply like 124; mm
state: 33.2; mm
